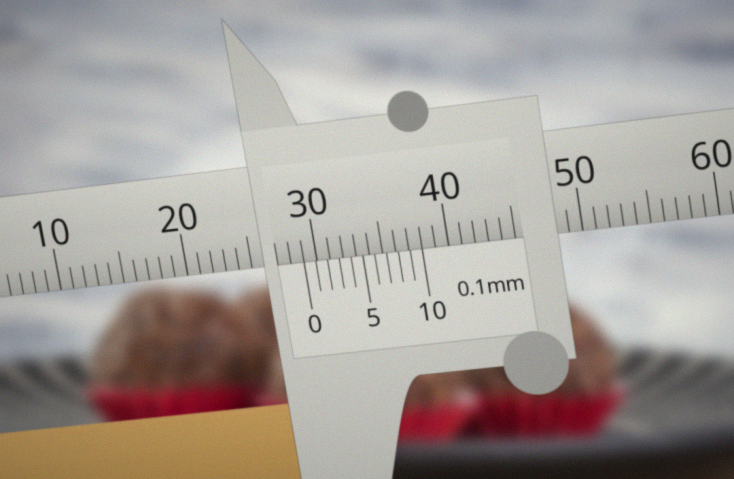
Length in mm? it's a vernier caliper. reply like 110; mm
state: 29.0; mm
